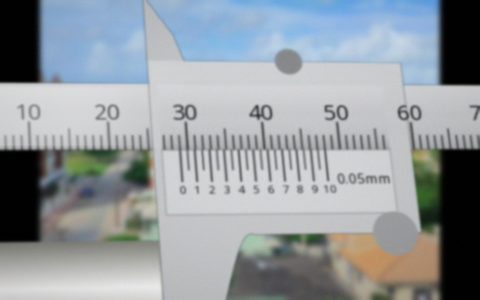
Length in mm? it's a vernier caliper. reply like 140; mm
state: 29.0; mm
